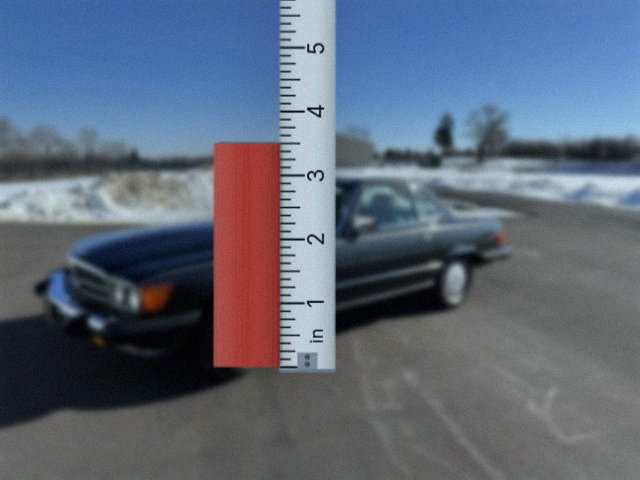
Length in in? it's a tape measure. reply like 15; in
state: 3.5; in
